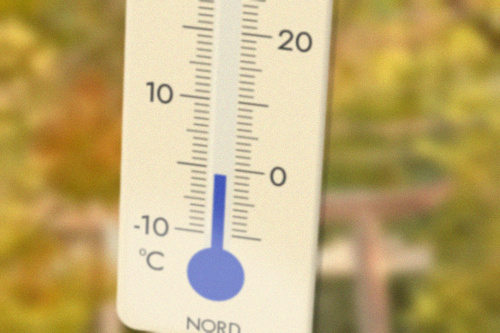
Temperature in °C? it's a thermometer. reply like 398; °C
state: -1; °C
